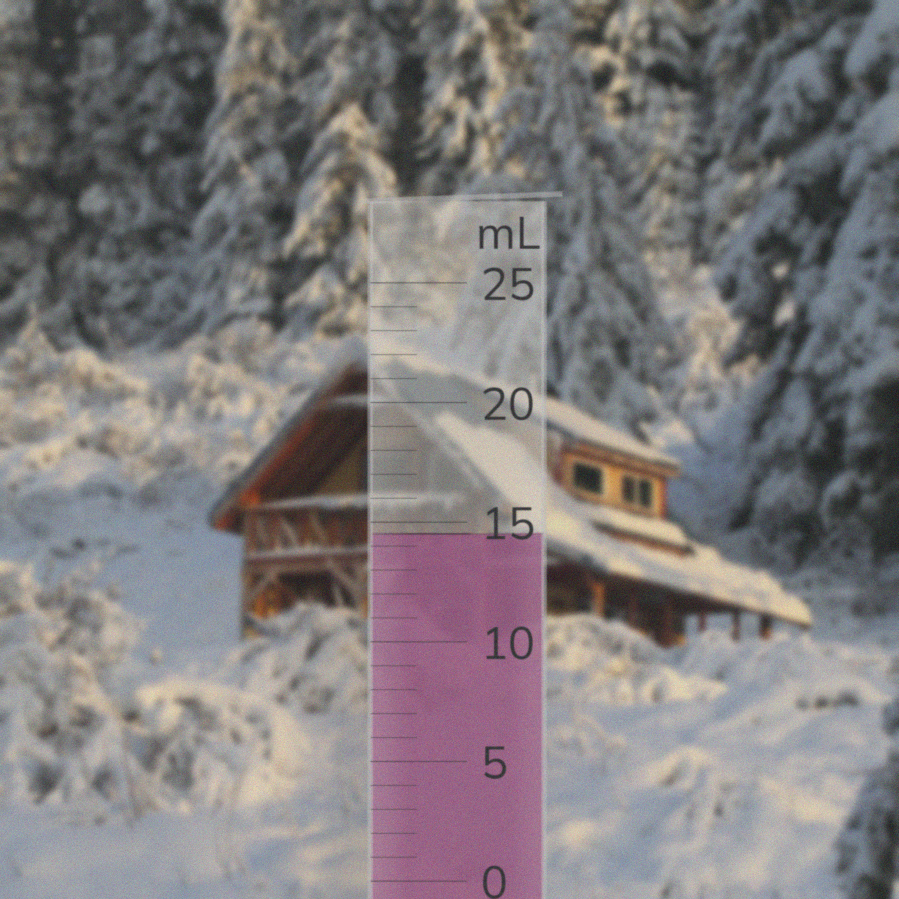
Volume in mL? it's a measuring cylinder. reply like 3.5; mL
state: 14.5; mL
